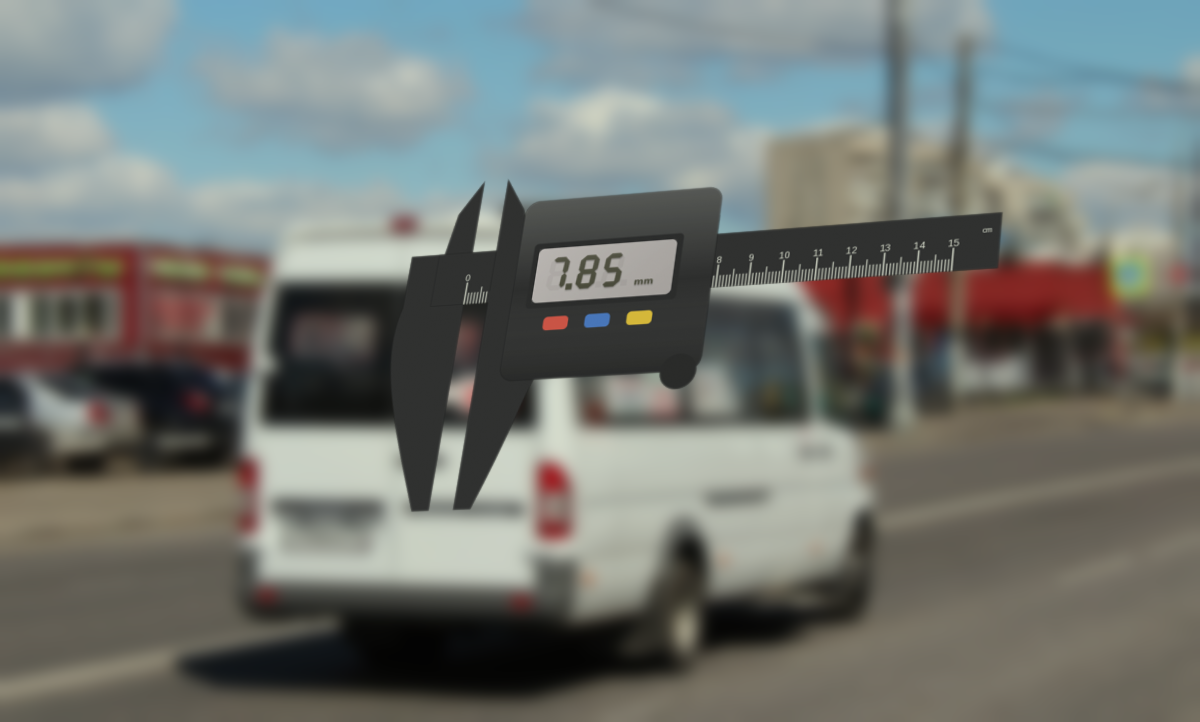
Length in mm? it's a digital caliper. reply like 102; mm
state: 7.85; mm
